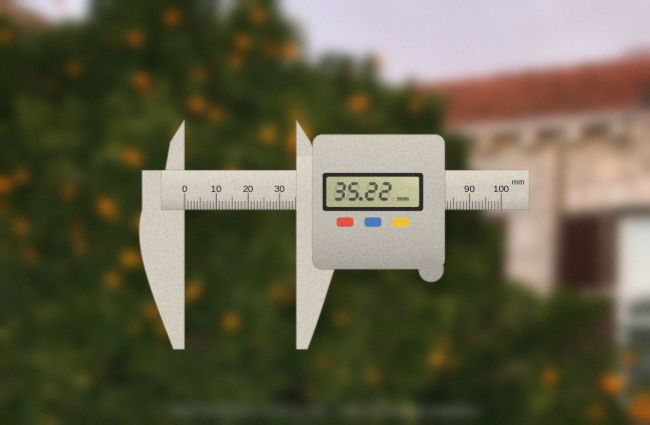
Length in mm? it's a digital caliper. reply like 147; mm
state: 35.22; mm
